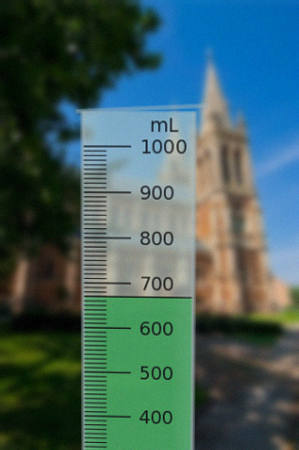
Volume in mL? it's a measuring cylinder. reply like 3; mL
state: 670; mL
